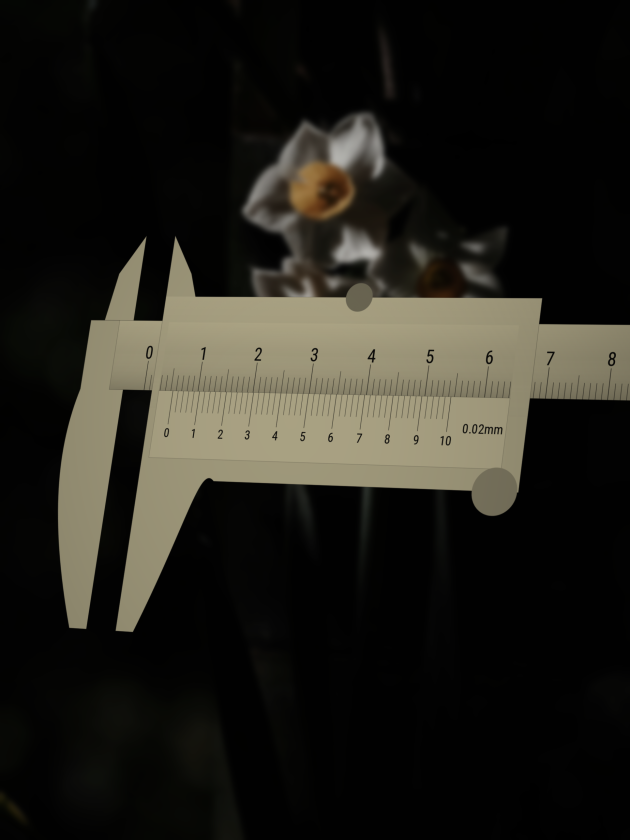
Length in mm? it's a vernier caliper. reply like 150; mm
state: 5.4; mm
